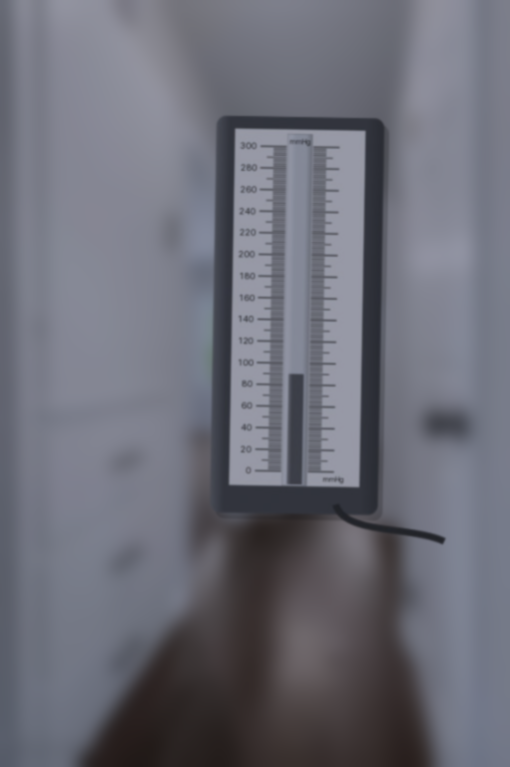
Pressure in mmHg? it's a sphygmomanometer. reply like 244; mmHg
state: 90; mmHg
